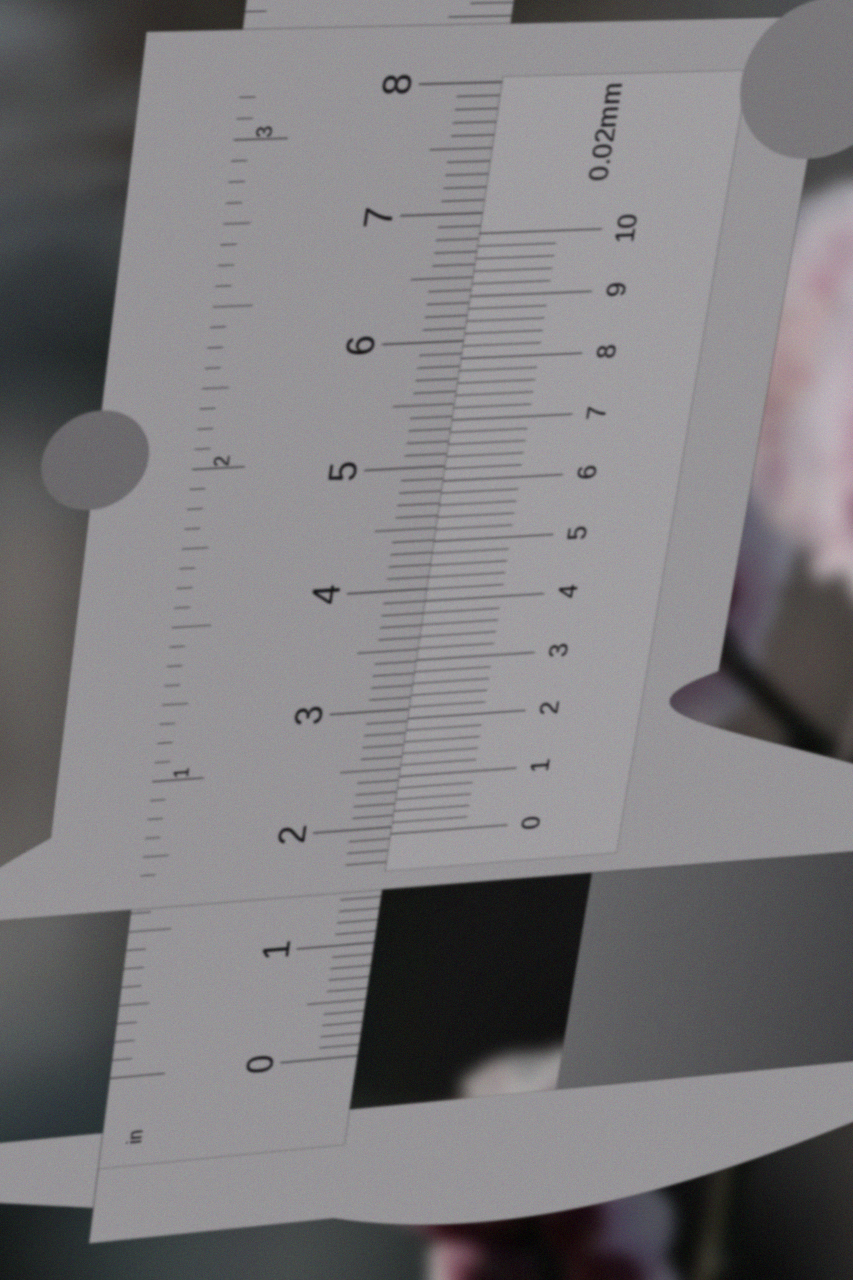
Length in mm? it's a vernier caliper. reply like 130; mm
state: 19.4; mm
